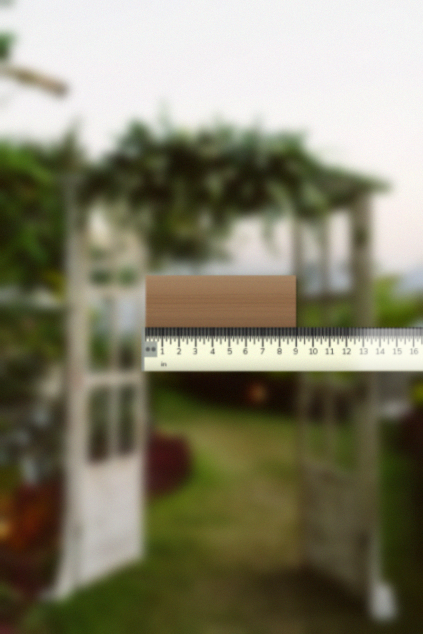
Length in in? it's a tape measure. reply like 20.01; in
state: 9; in
